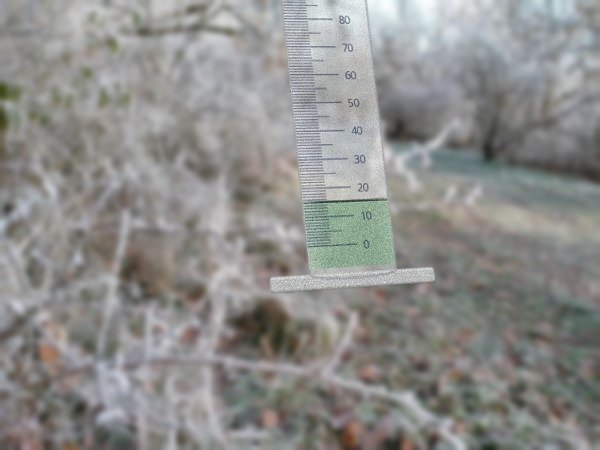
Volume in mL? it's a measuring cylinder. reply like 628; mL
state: 15; mL
